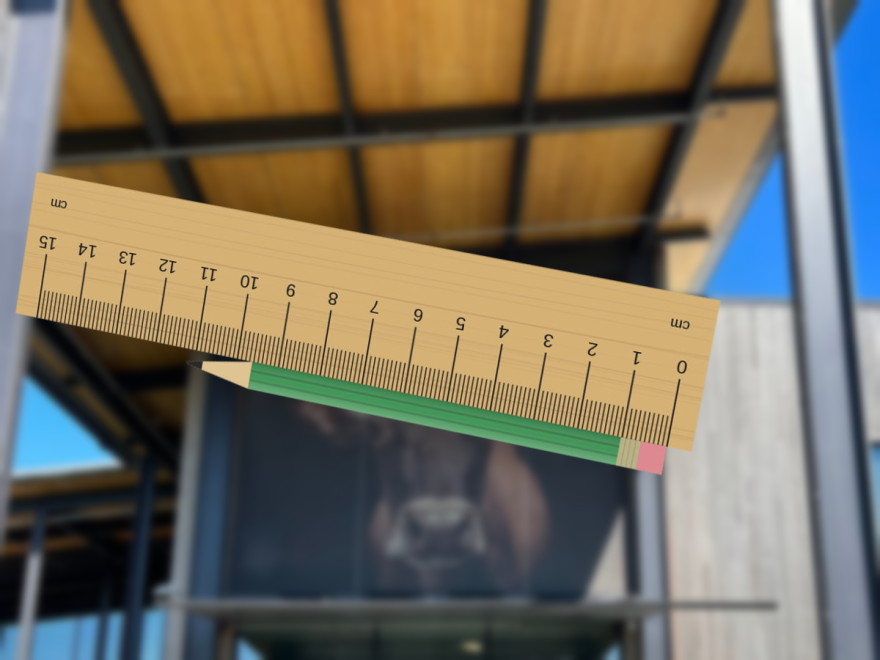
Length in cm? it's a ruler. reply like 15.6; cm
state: 11.2; cm
